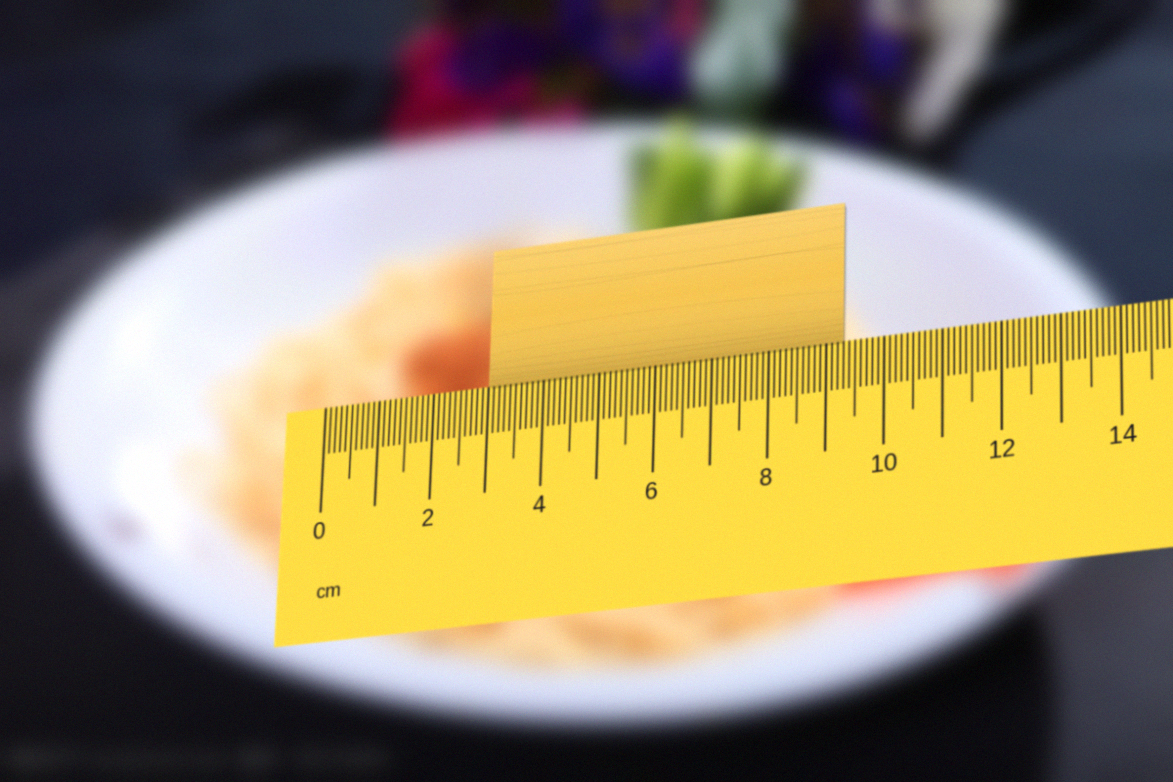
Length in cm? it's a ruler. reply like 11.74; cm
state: 6.3; cm
